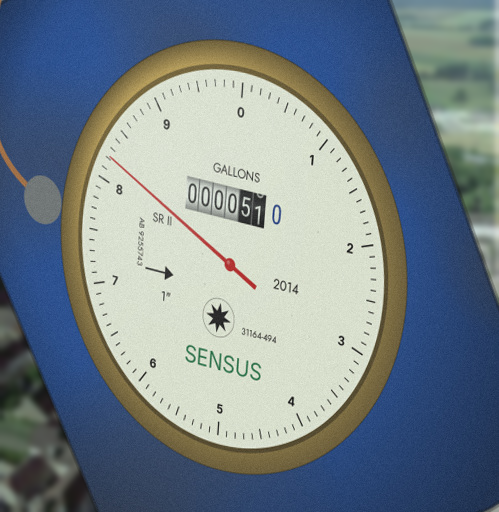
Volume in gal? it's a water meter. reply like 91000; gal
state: 508.2; gal
